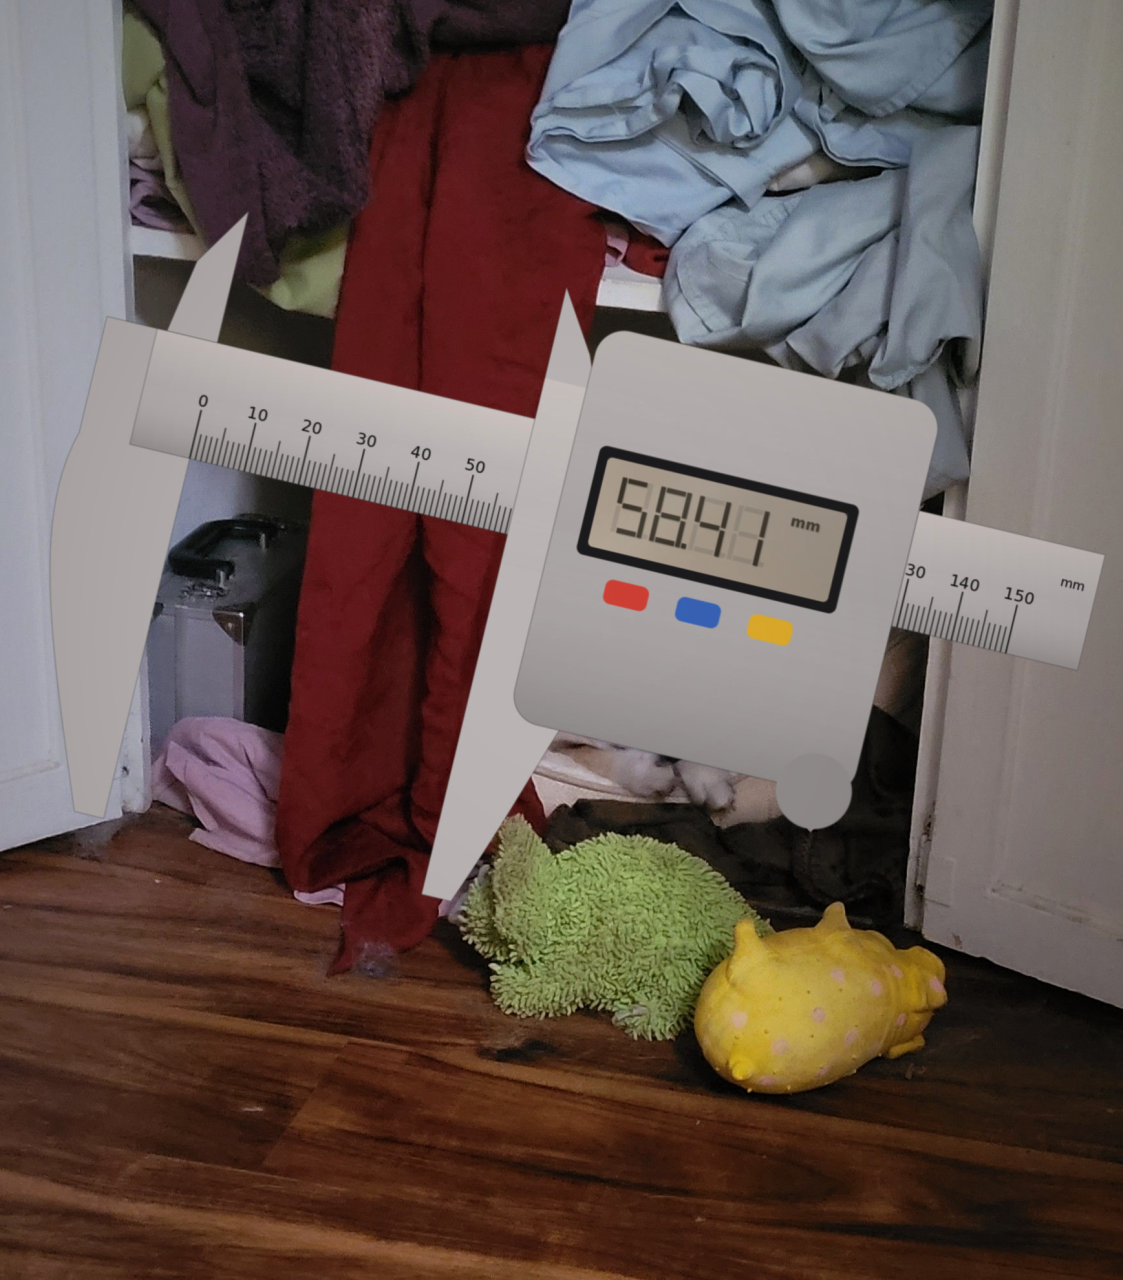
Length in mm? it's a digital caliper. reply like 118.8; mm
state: 58.41; mm
